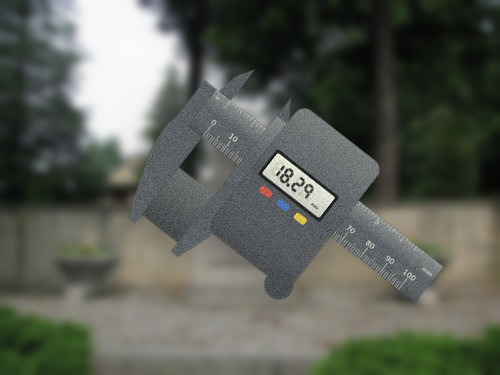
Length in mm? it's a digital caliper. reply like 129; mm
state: 18.29; mm
